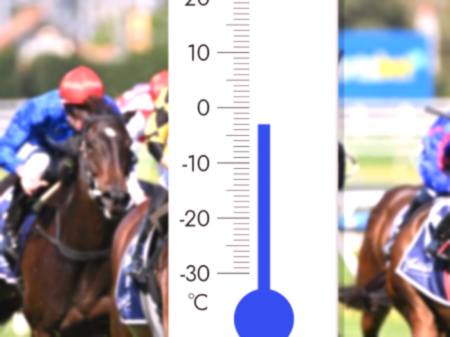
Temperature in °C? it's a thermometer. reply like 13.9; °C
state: -3; °C
